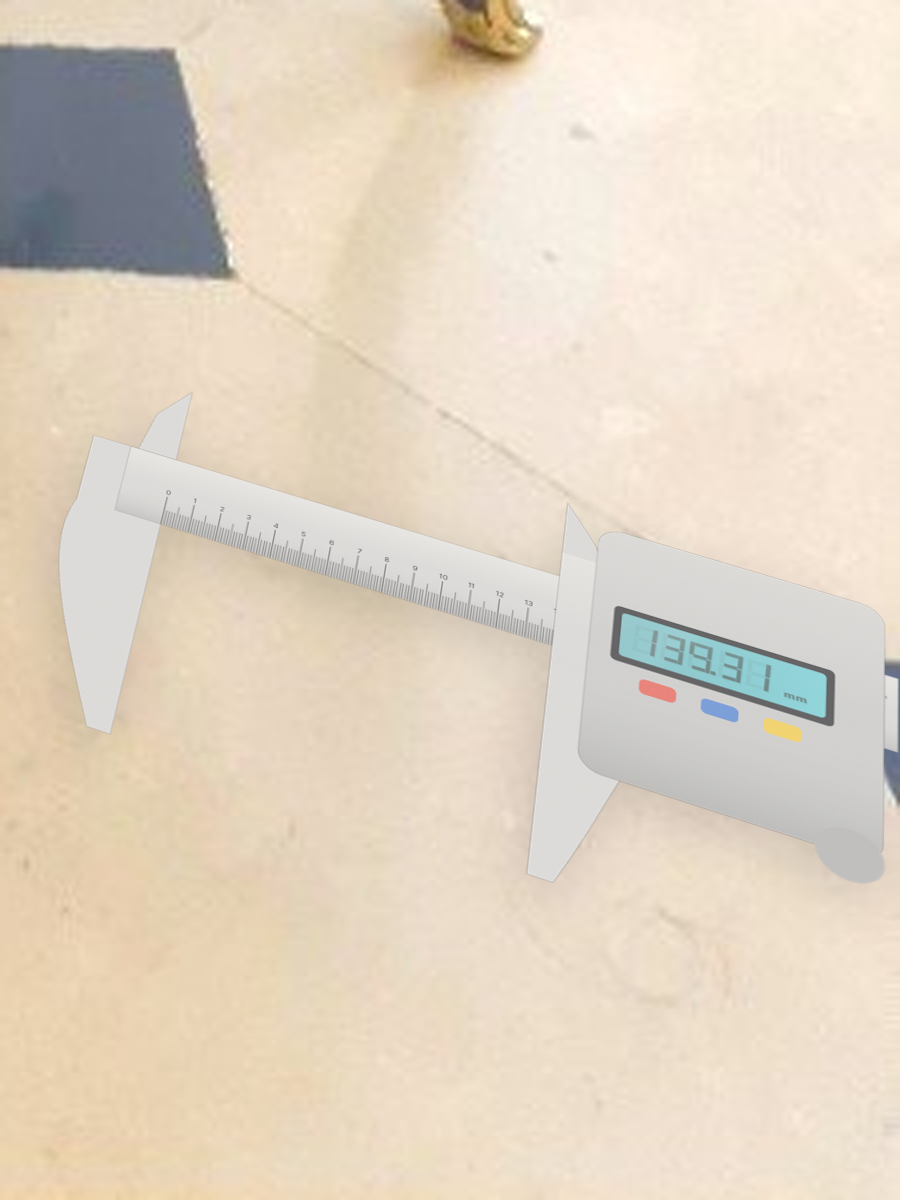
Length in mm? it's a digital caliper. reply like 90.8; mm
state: 139.31; mm
